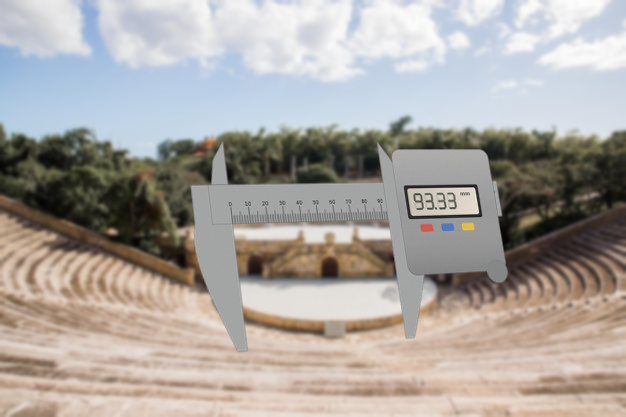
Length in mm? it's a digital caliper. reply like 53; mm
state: 93.33; mm
